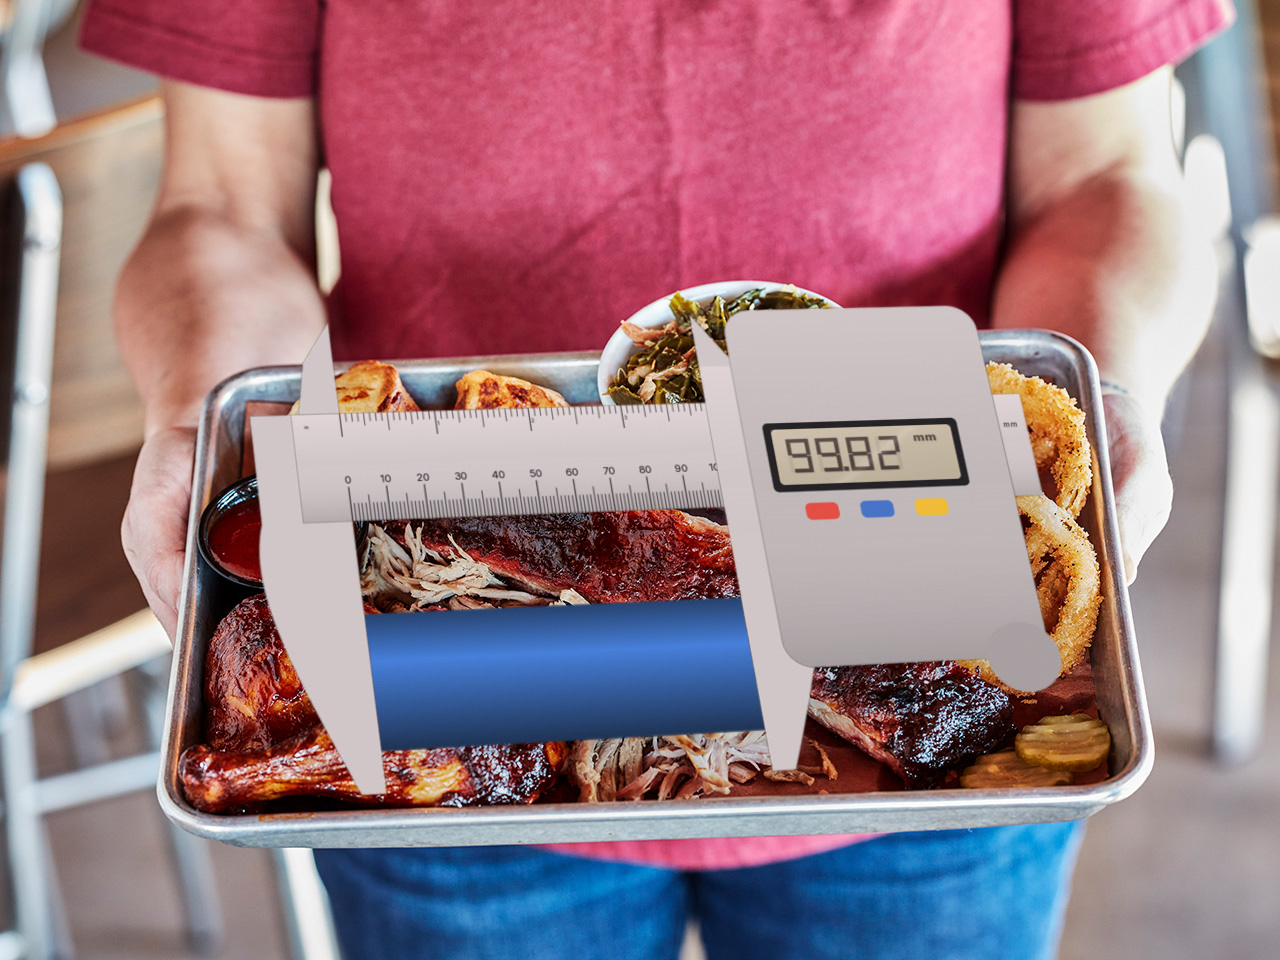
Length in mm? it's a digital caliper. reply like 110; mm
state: 99.82; mm
